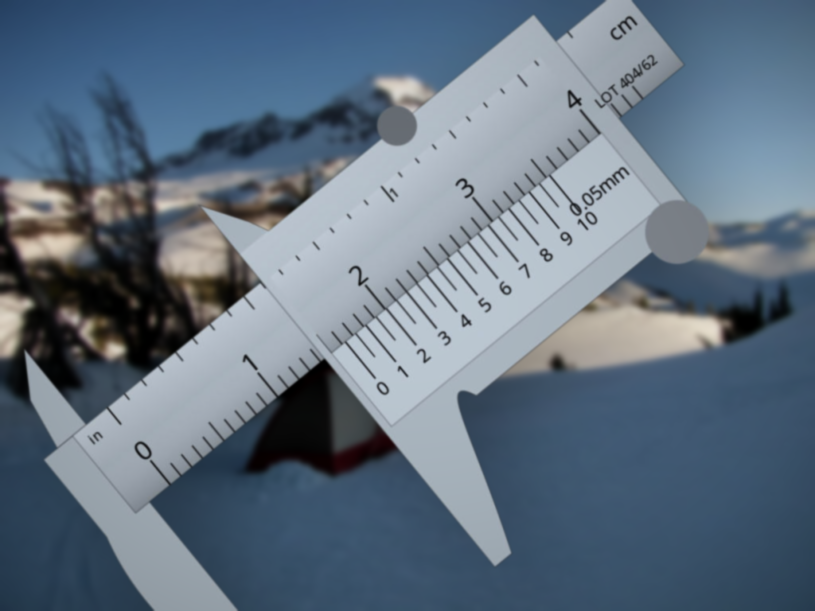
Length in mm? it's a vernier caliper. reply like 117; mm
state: 16.3; mm
